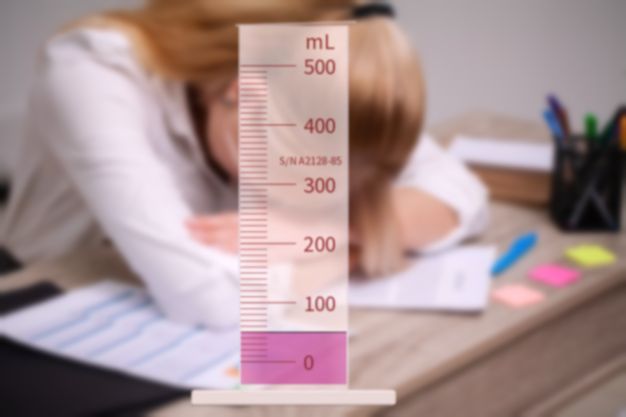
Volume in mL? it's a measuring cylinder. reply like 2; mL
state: 50; mL
